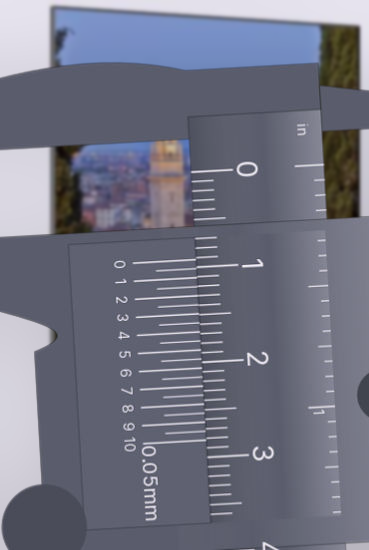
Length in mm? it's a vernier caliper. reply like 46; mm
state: 9.2; mm
